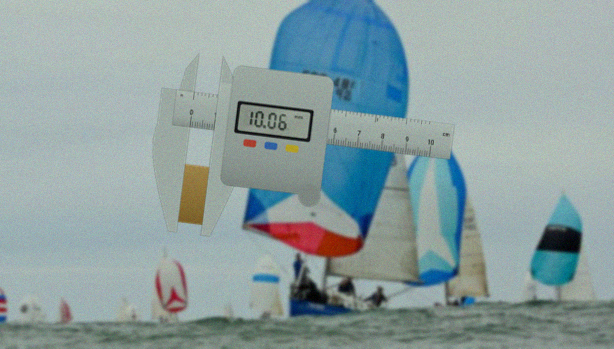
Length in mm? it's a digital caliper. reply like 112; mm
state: 10.06; mm
